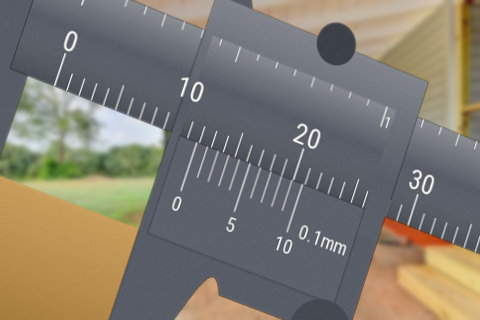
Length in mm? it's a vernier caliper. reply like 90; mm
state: 11.8; mm
